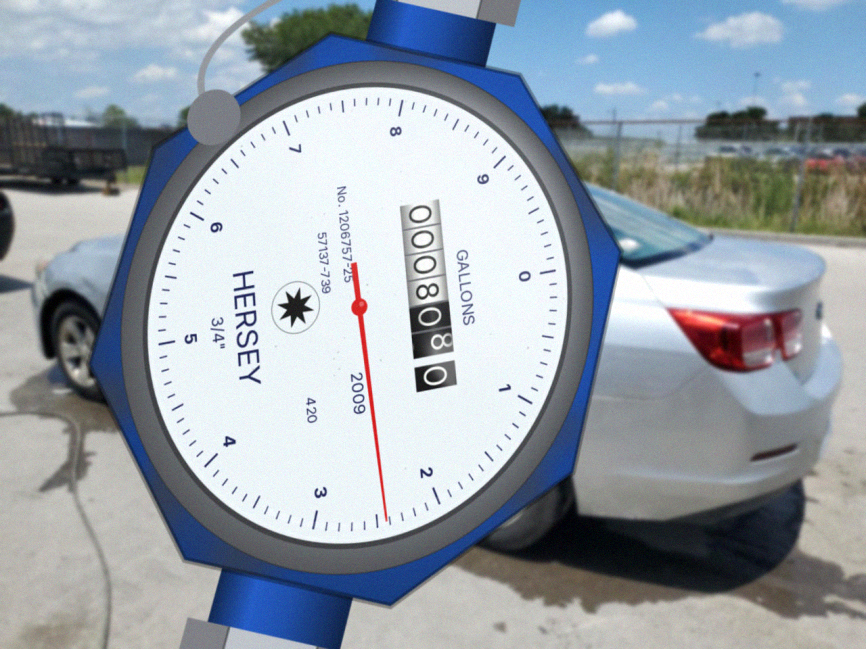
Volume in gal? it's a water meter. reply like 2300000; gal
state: 8082.4; gal
